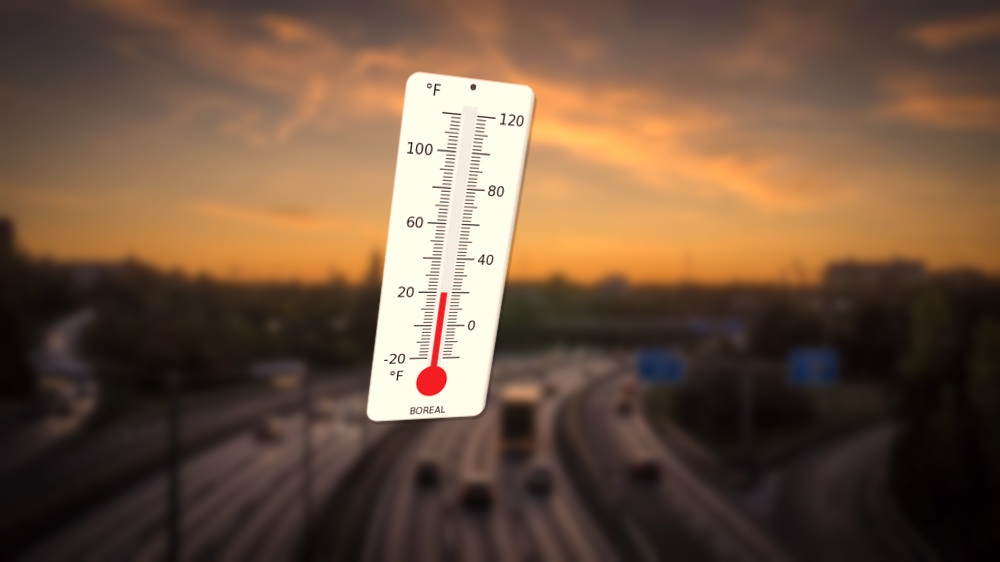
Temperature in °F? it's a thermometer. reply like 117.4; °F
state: 20; °F
